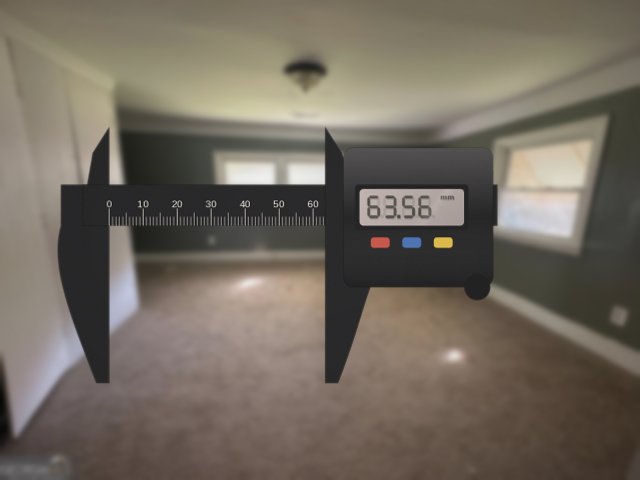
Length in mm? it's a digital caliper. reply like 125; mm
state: 63.56; mm
